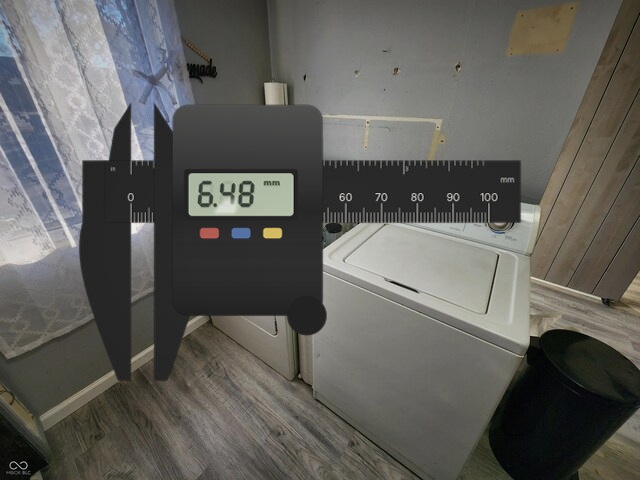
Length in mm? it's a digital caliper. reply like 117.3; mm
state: 6.48; mm
